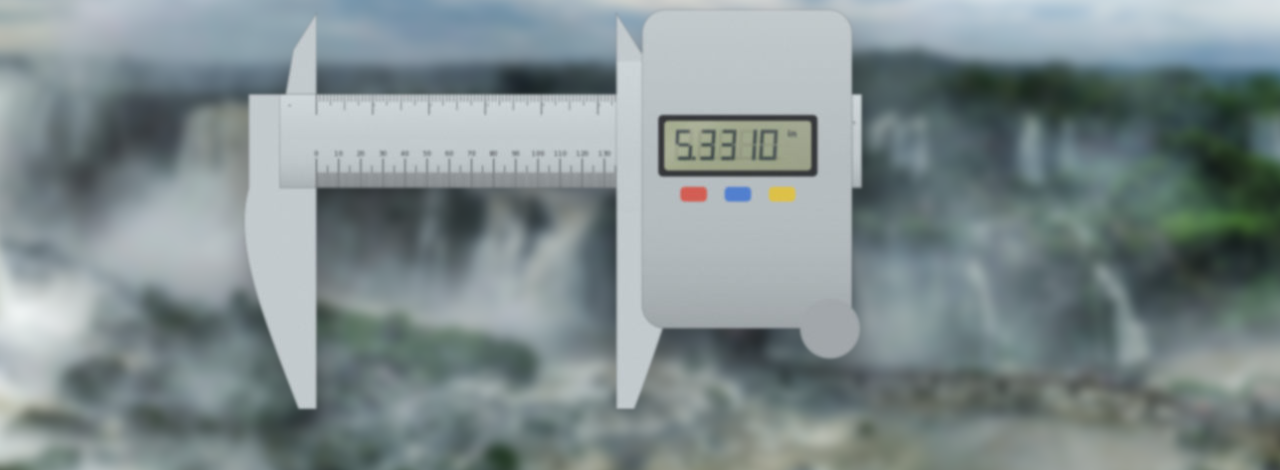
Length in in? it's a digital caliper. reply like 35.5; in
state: 5.3310; in
